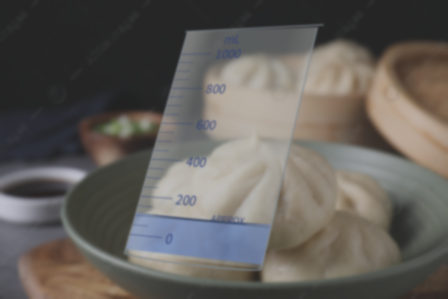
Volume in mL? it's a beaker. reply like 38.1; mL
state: 100; mL
